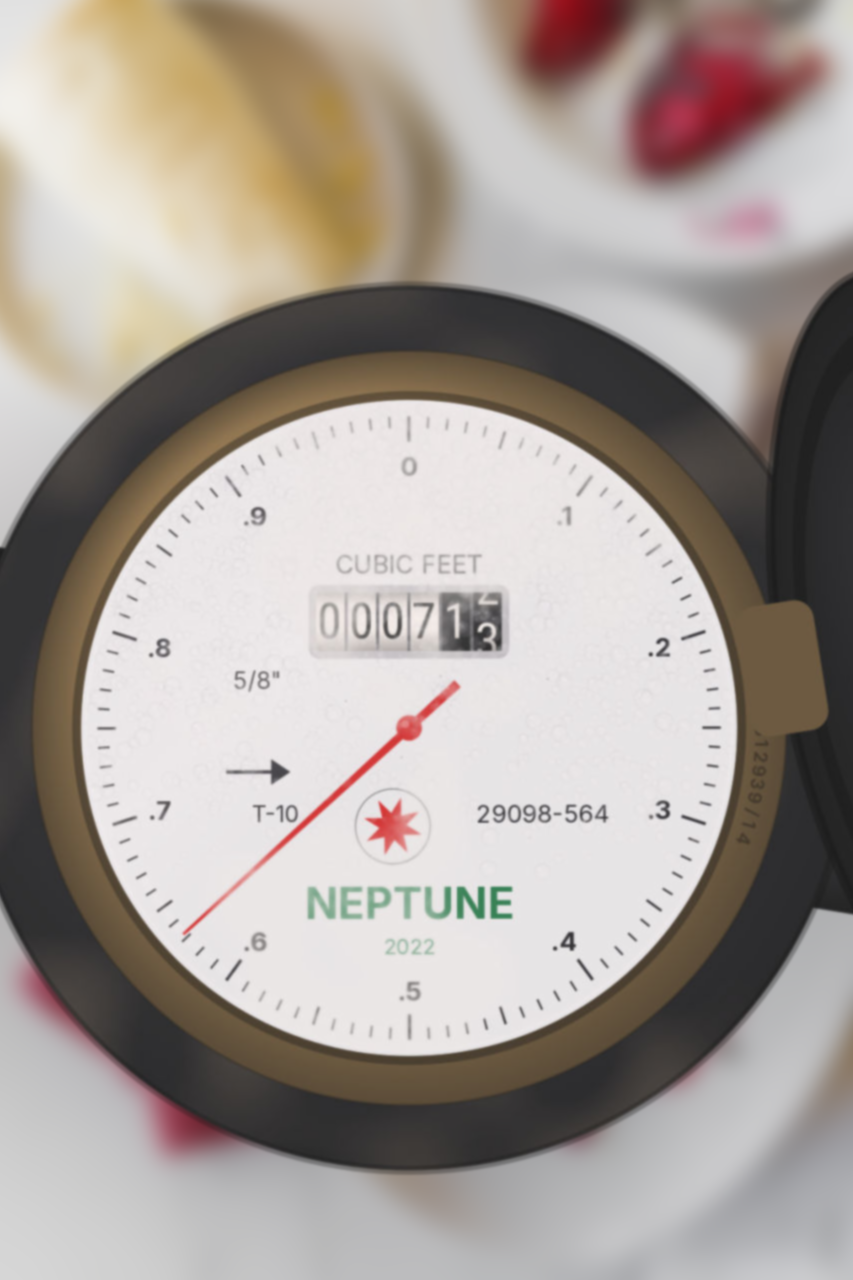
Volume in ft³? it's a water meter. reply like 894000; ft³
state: 712.63; ft³
